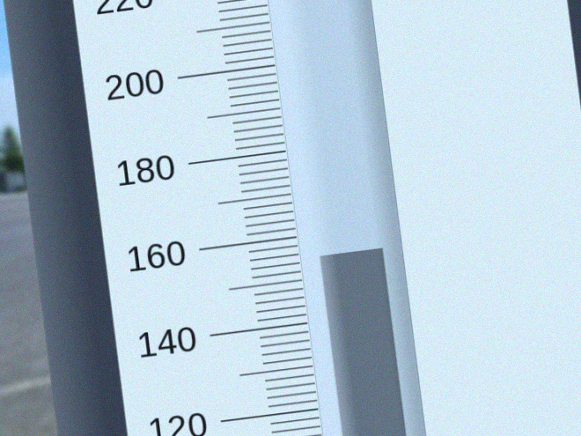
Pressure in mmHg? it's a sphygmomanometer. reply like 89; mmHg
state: 155; mmHg
